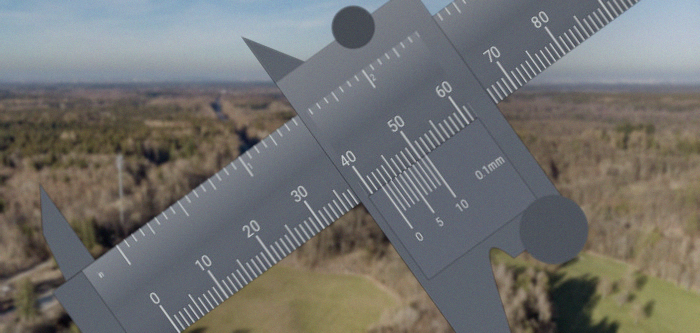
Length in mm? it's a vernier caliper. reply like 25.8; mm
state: 42.0; mm
